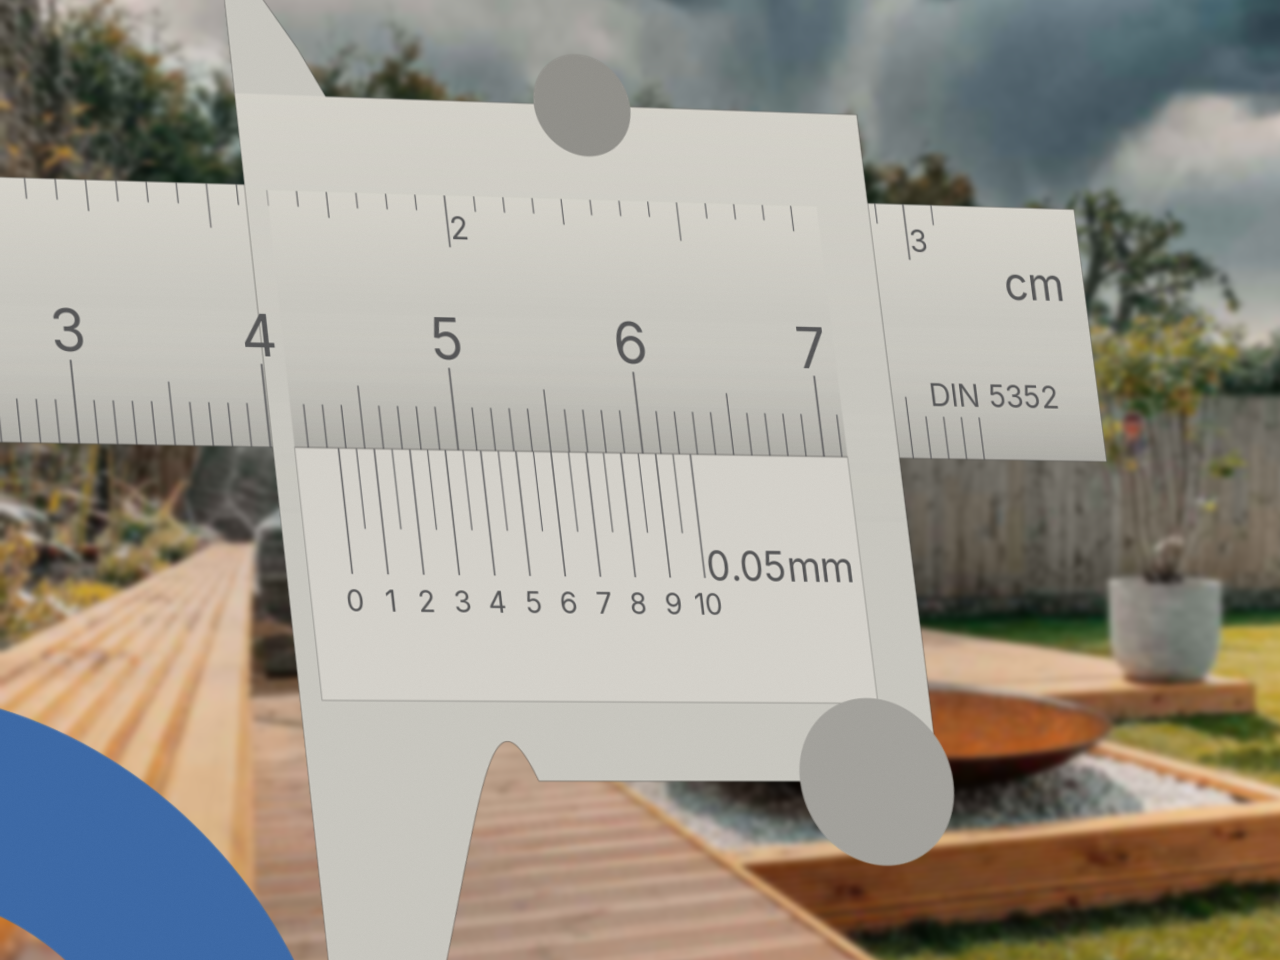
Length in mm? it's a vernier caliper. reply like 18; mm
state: 43.6; mm
